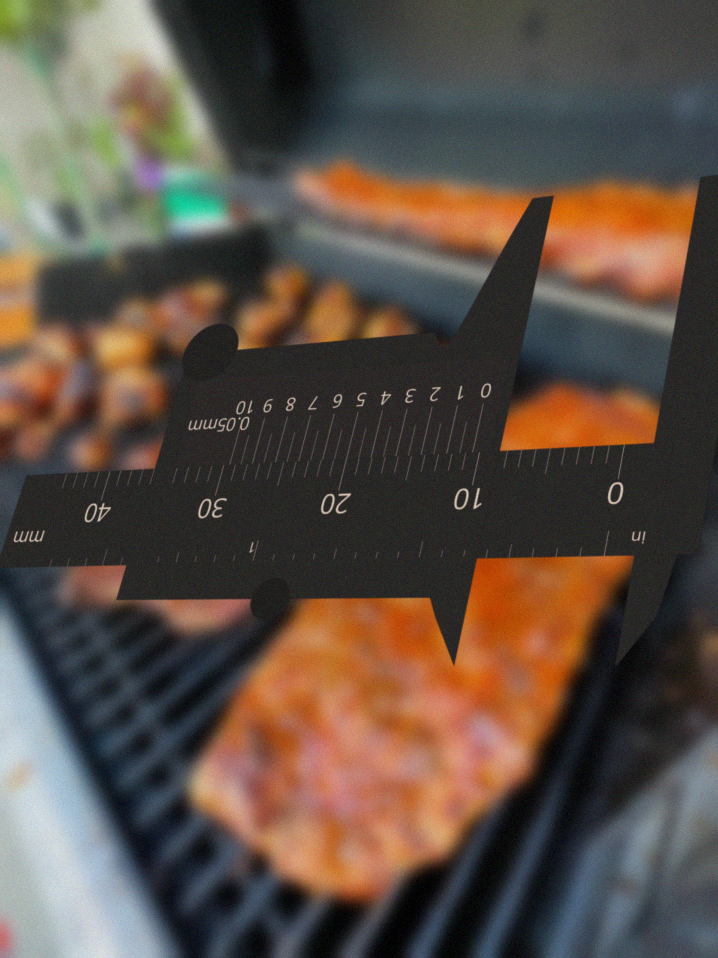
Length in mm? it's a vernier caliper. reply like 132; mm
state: 10.5; mm
